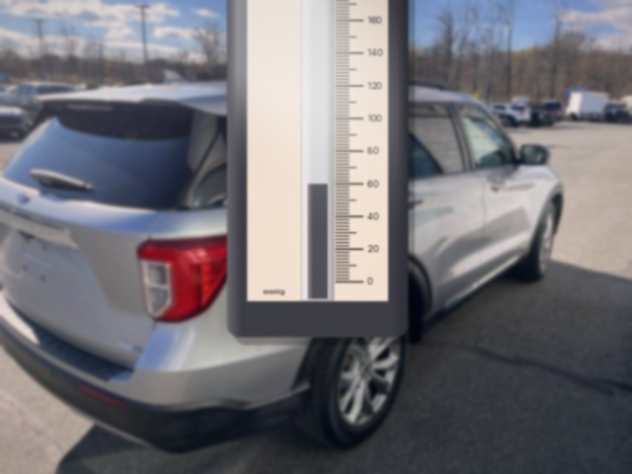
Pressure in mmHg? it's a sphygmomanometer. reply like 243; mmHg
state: 60; mmHg
